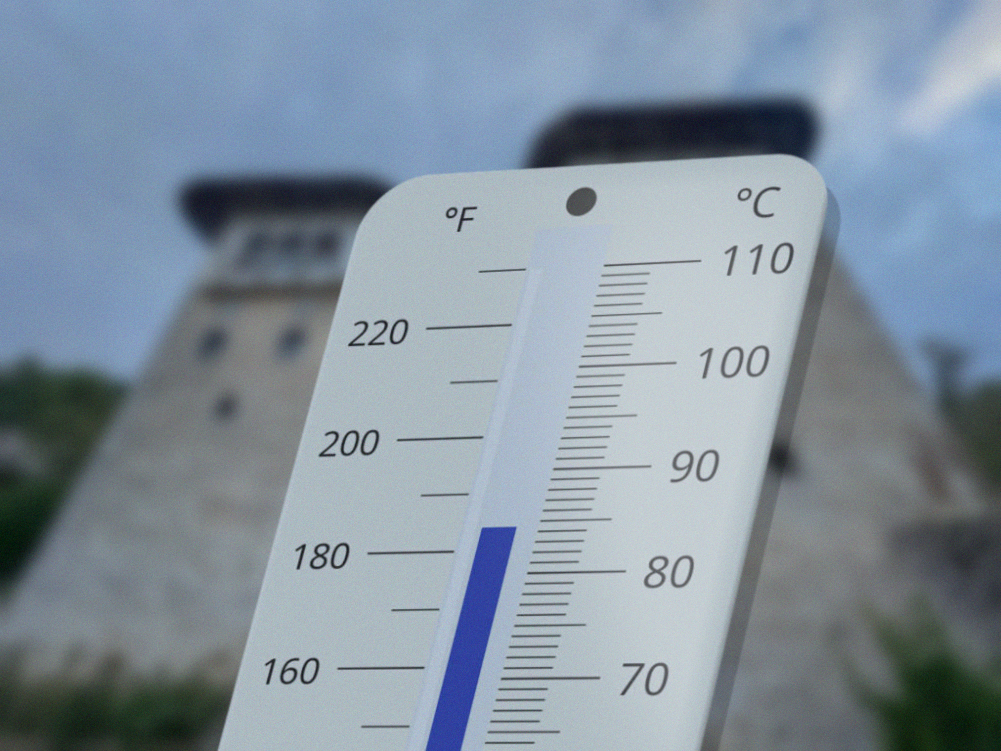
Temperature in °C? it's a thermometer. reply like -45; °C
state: 84.5; °C
